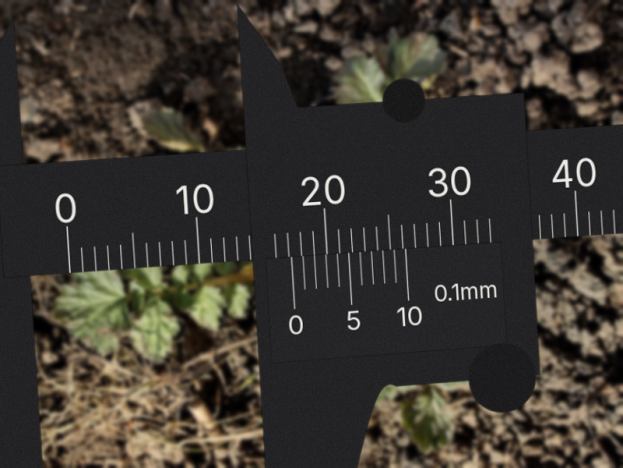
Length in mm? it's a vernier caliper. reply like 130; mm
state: 17.2; mm
